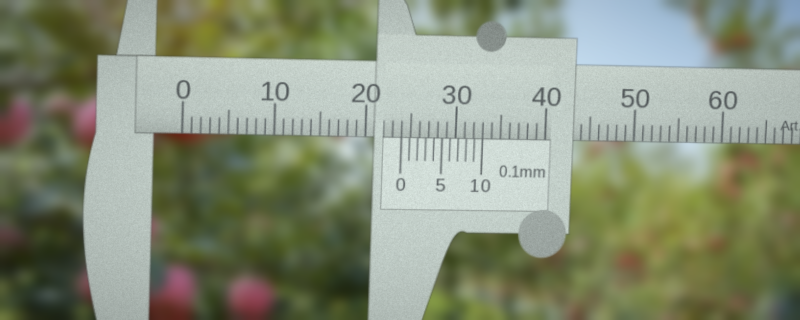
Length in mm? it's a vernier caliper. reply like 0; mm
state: 24.0; mm
